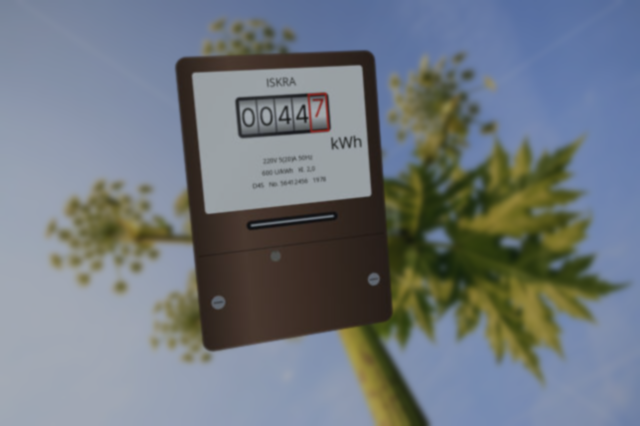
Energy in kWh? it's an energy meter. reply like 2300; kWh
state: 44.7; kWh
